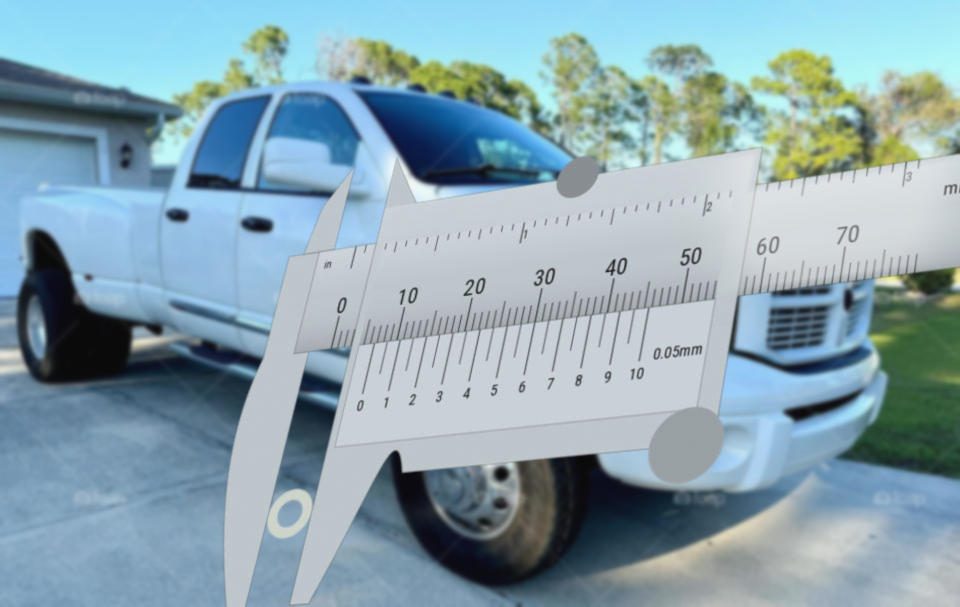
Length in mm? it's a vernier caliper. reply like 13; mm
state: 6.6; mm
